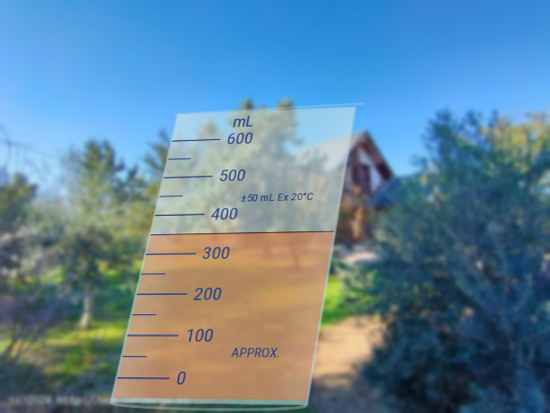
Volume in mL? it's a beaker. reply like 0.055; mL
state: 350; mL
